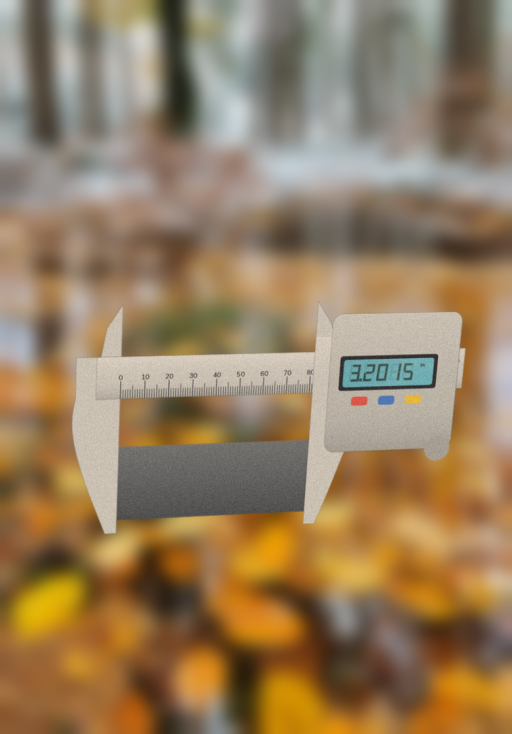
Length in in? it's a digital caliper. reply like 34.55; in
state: 3.2015; in
